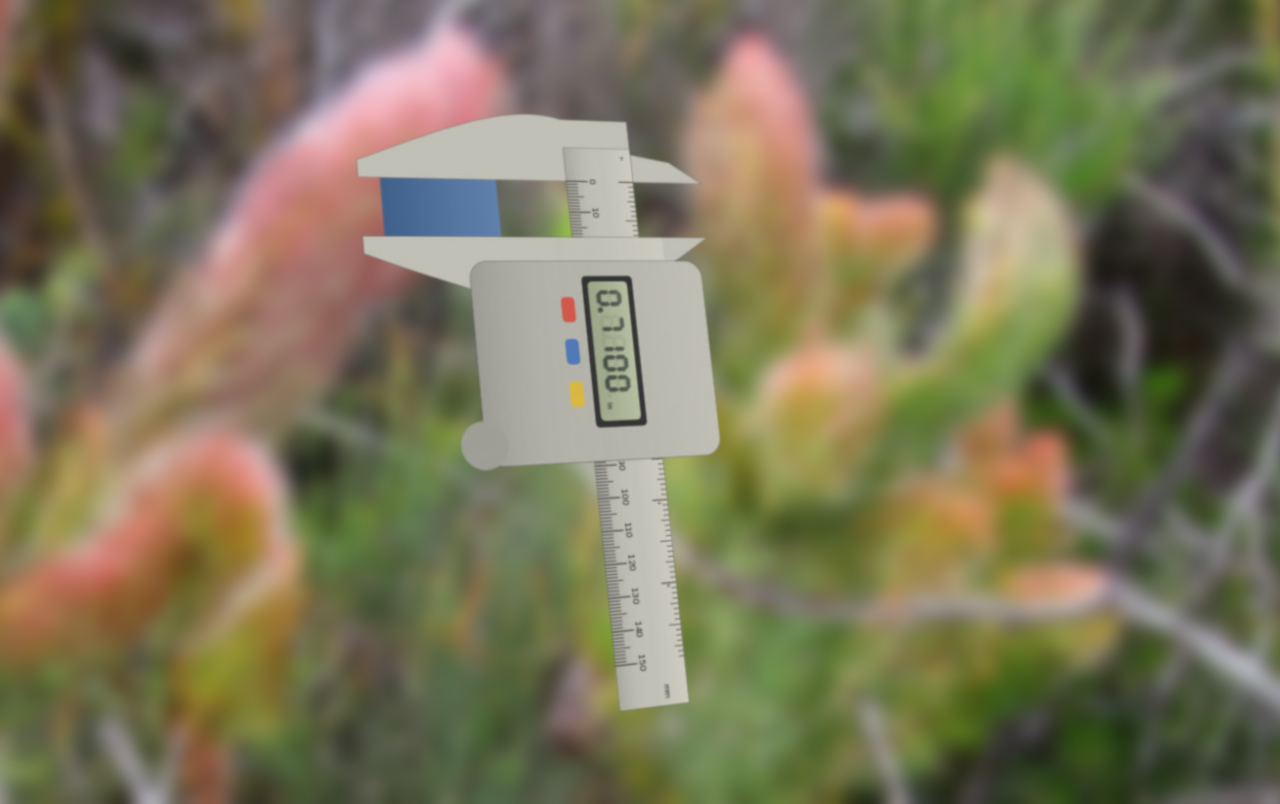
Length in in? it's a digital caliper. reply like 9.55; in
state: 0.7100; in
